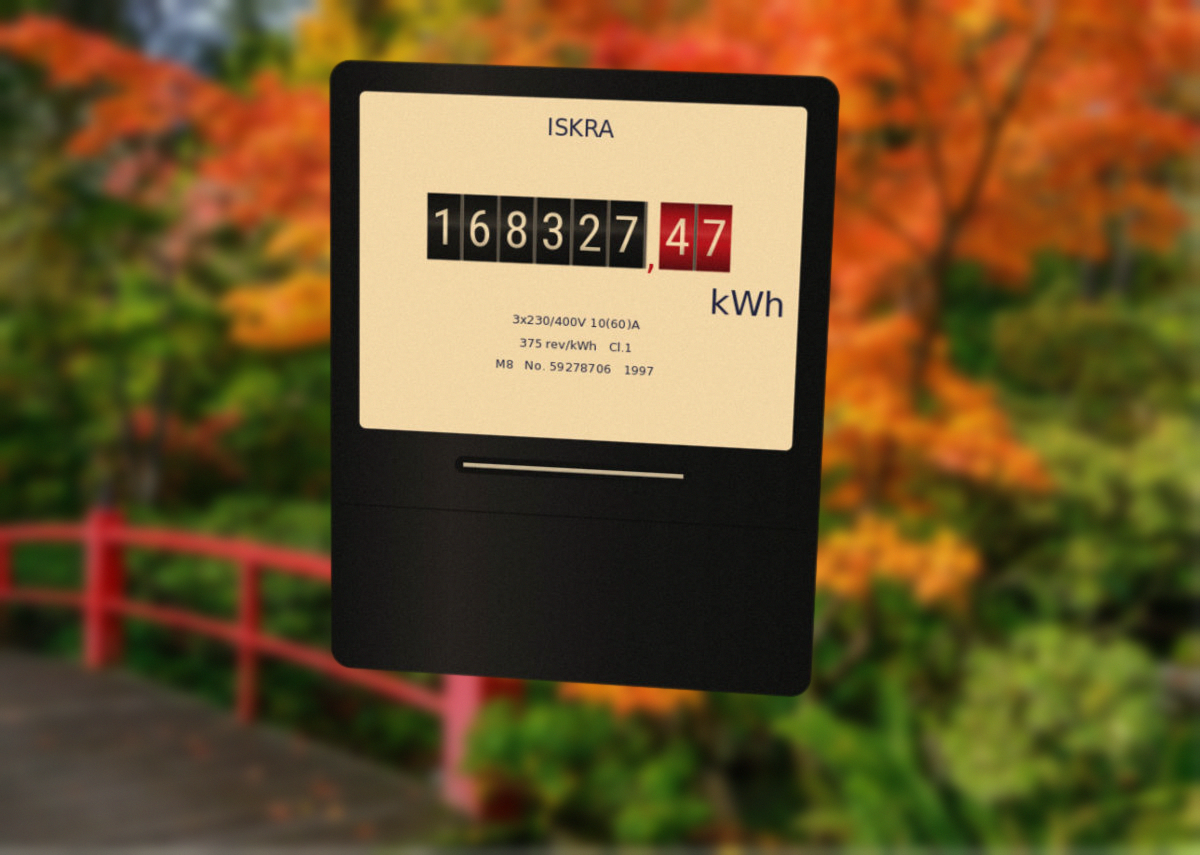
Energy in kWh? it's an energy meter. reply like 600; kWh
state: 168327.47; kWh
